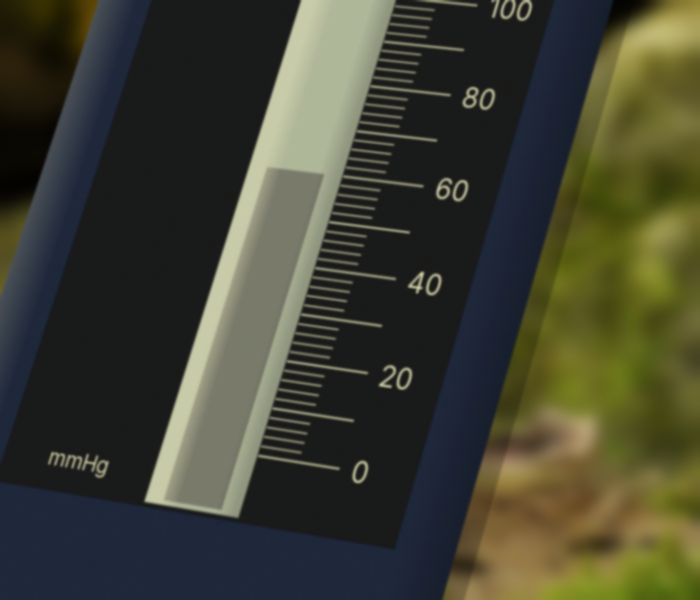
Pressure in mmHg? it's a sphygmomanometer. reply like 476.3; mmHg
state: 60; mmHg
